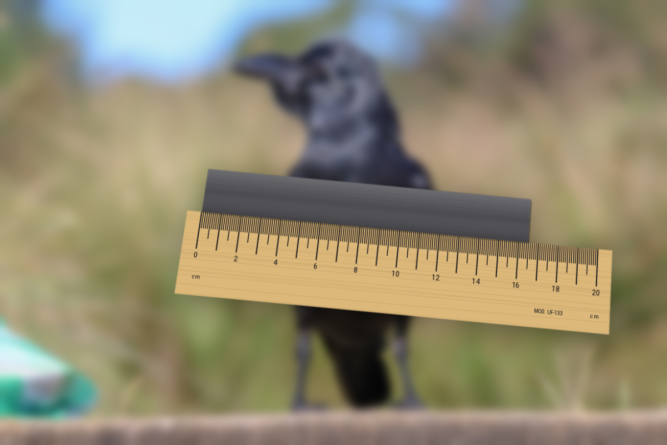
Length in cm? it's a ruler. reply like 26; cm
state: 16.5; cm
